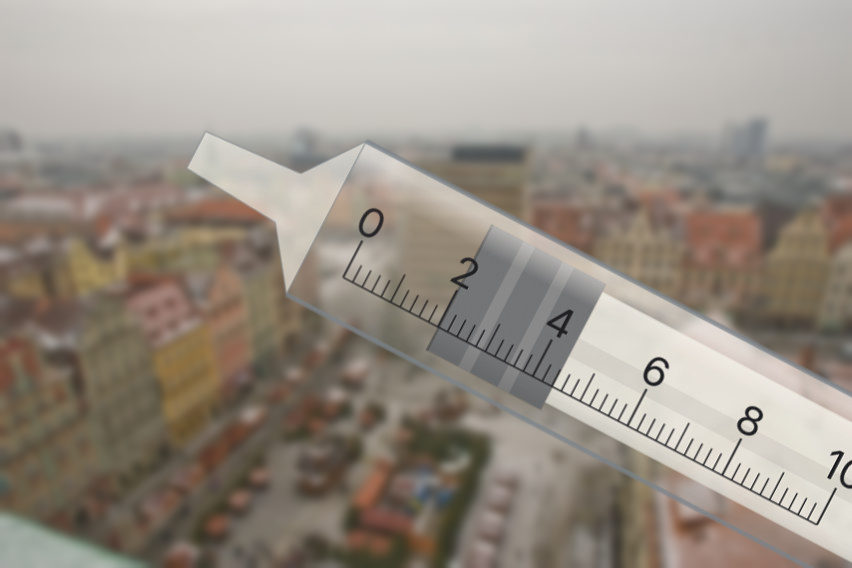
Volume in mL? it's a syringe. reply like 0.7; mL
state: 2; mL
